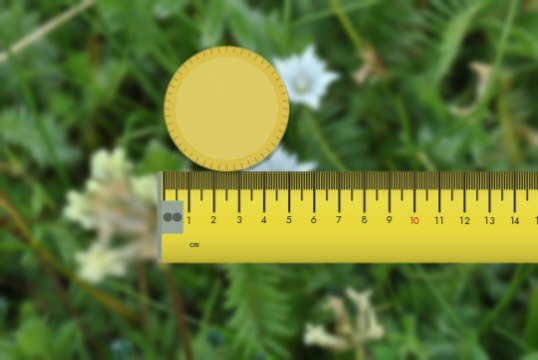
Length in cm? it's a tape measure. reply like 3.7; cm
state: 5; cm
